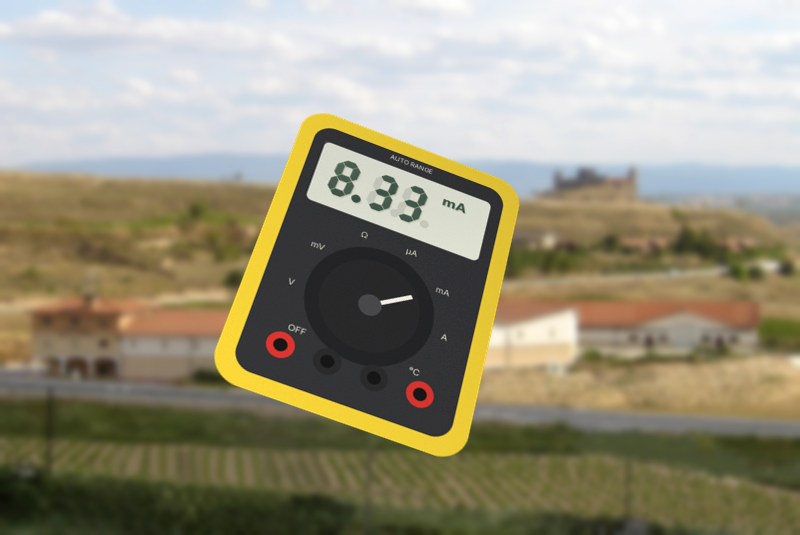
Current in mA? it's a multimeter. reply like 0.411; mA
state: 8.33; mA
